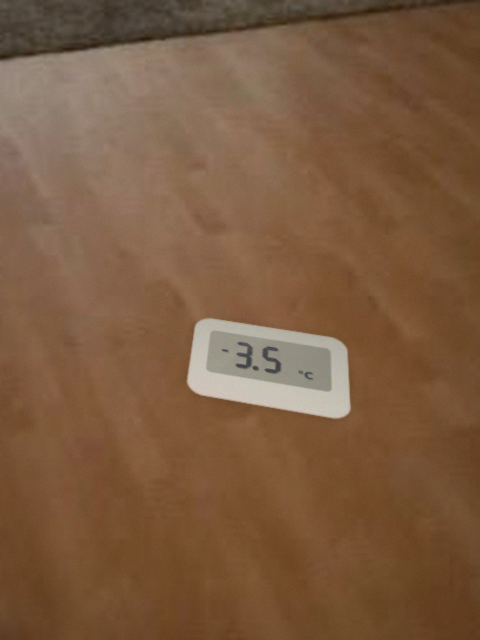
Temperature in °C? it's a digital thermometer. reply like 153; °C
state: -3.5; °C
